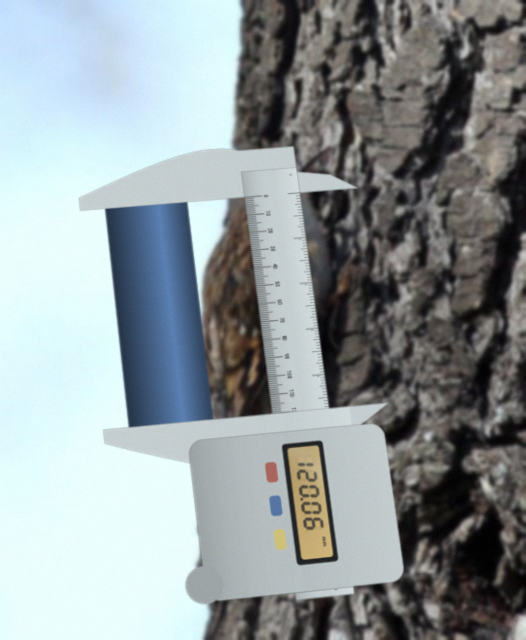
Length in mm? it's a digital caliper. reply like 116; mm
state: 120.06; mm
